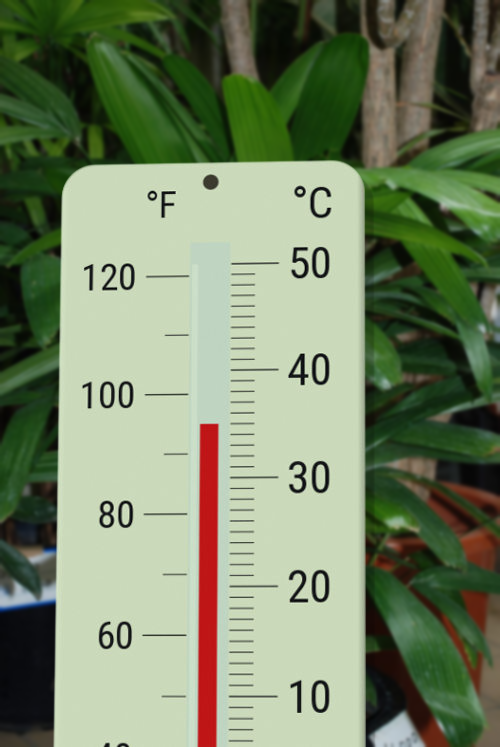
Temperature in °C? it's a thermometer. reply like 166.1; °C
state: 35; °C
